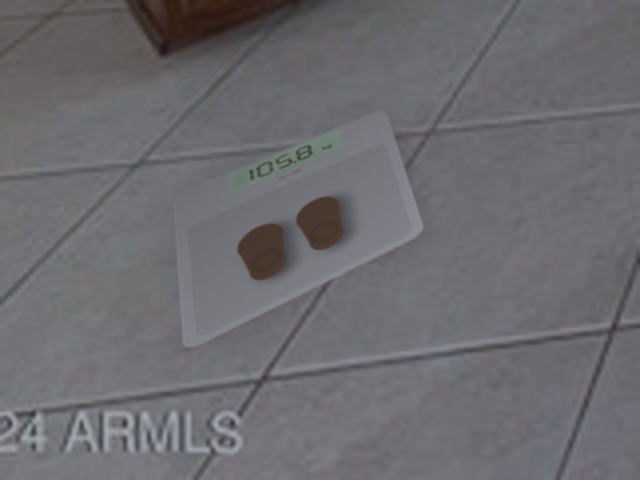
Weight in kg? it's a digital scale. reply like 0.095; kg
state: 105.8; kg
